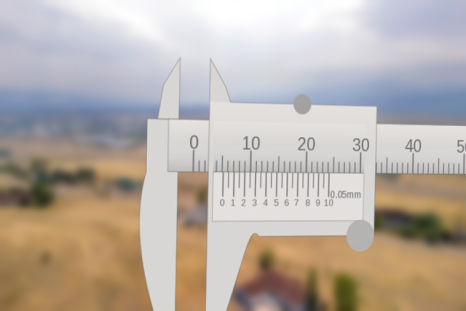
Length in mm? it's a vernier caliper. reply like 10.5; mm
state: 5.2; mm
